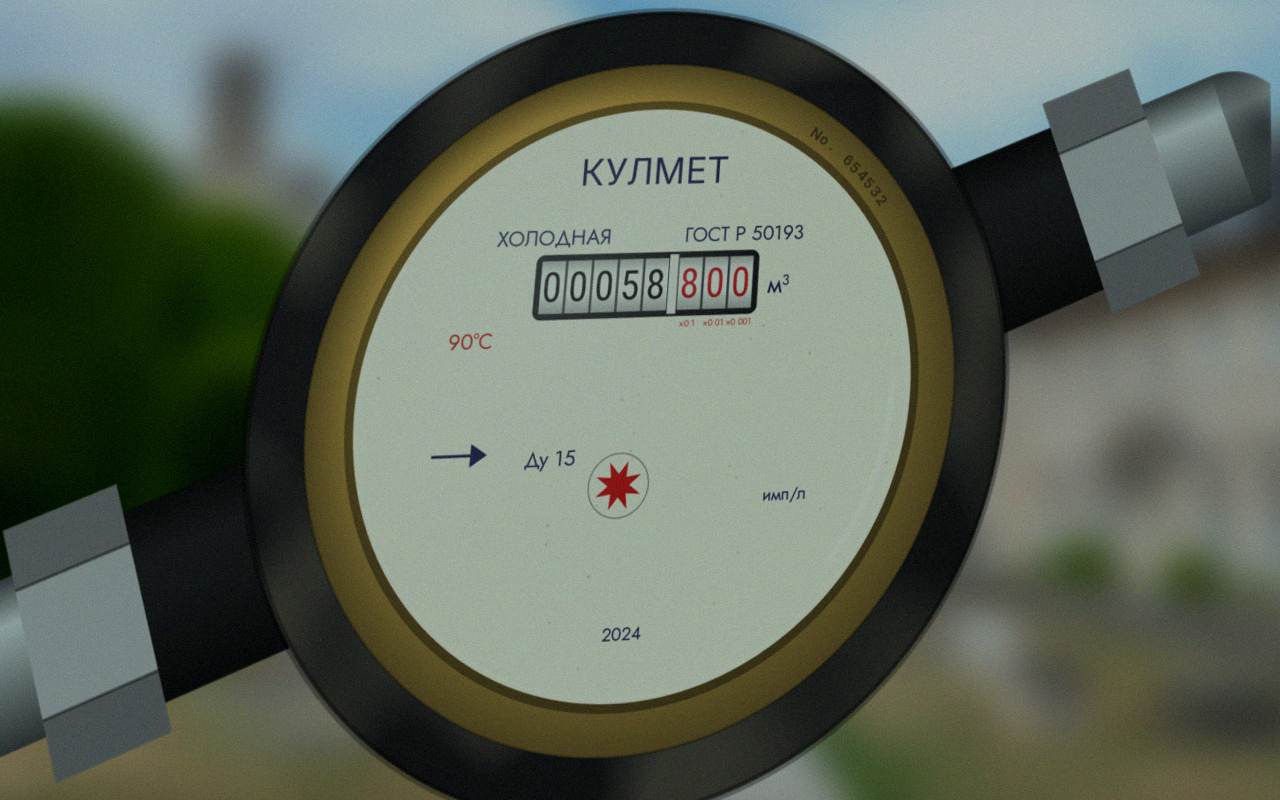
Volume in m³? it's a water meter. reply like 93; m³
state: 58.800; m³
